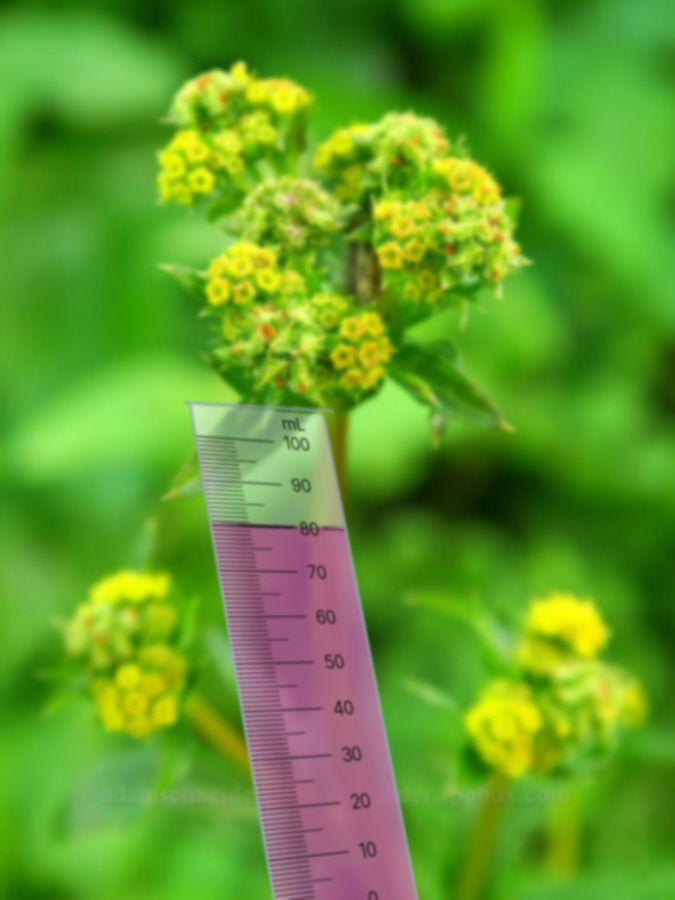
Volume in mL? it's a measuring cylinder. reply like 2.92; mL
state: 80; mL
